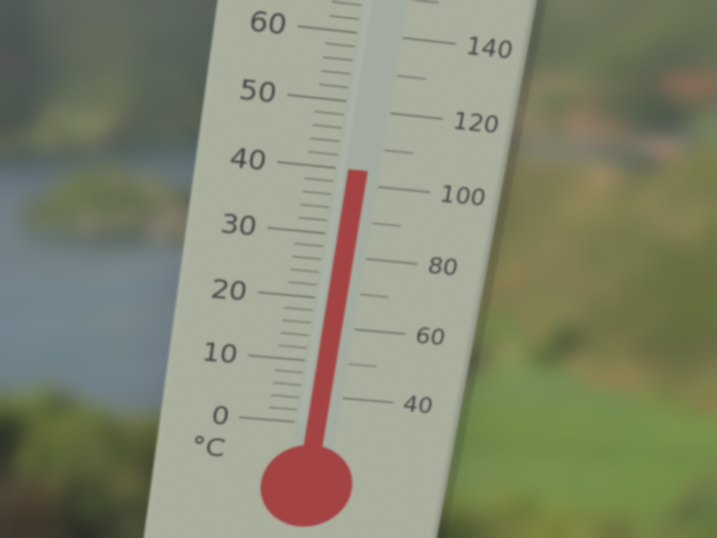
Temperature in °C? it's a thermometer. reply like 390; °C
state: 40; °C
